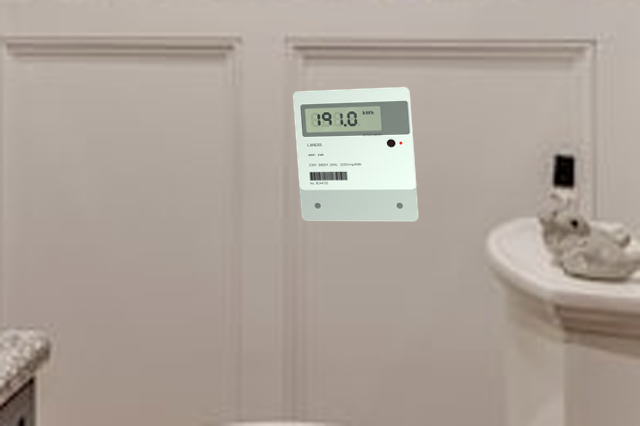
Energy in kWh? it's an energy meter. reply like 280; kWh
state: 191.0; kWh
